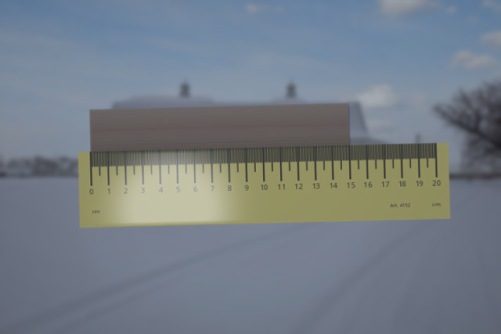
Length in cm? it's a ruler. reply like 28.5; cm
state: 15; cm
